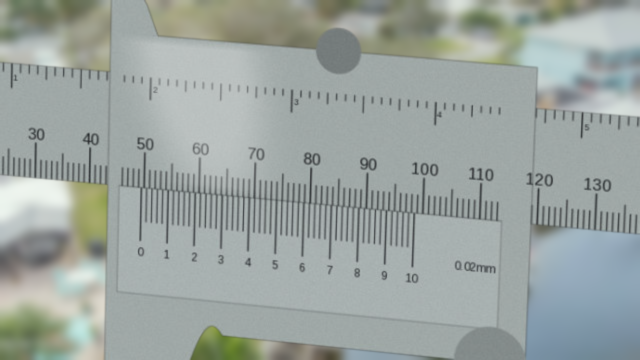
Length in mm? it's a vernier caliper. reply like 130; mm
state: 49.5; mm
